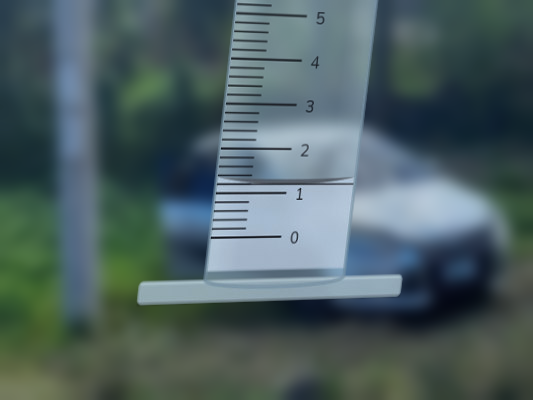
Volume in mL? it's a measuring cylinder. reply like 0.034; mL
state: 1.2; mL
